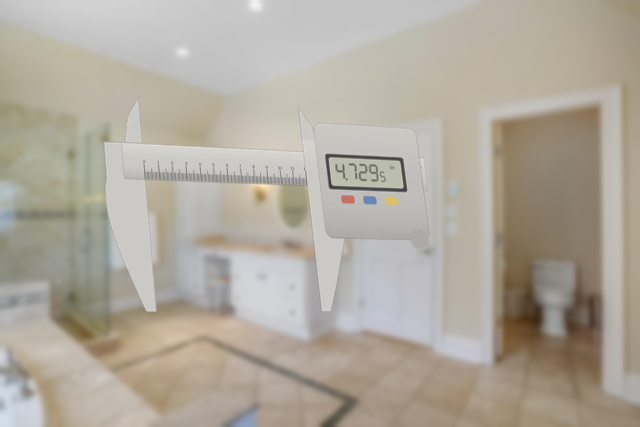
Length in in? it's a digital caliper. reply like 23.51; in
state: 4.7295; in
